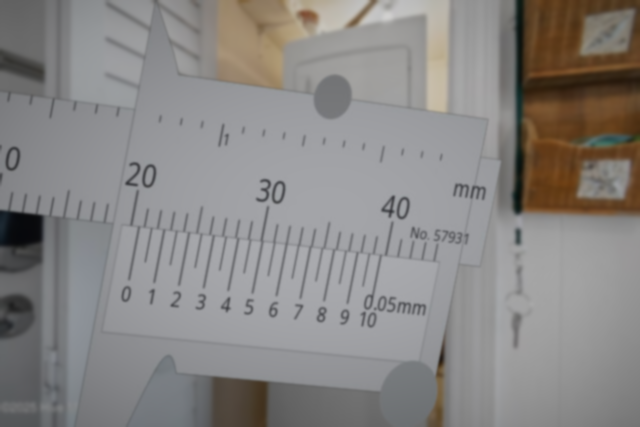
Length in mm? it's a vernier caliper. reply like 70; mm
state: 20.6; mm
